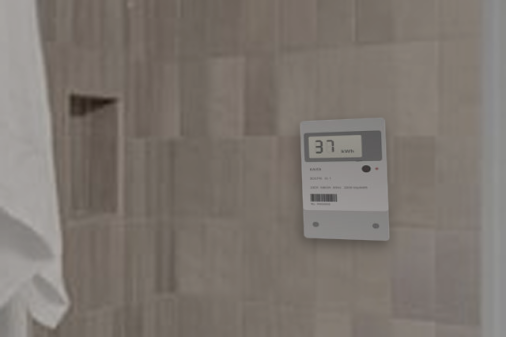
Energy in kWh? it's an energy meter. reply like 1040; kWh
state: 37; kWh
